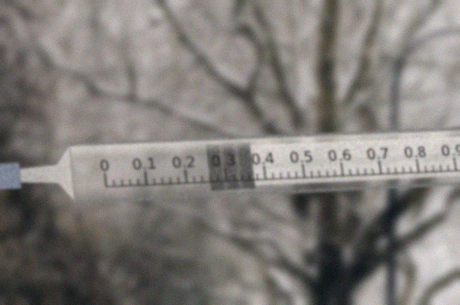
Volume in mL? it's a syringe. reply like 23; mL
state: 0.26; mL
